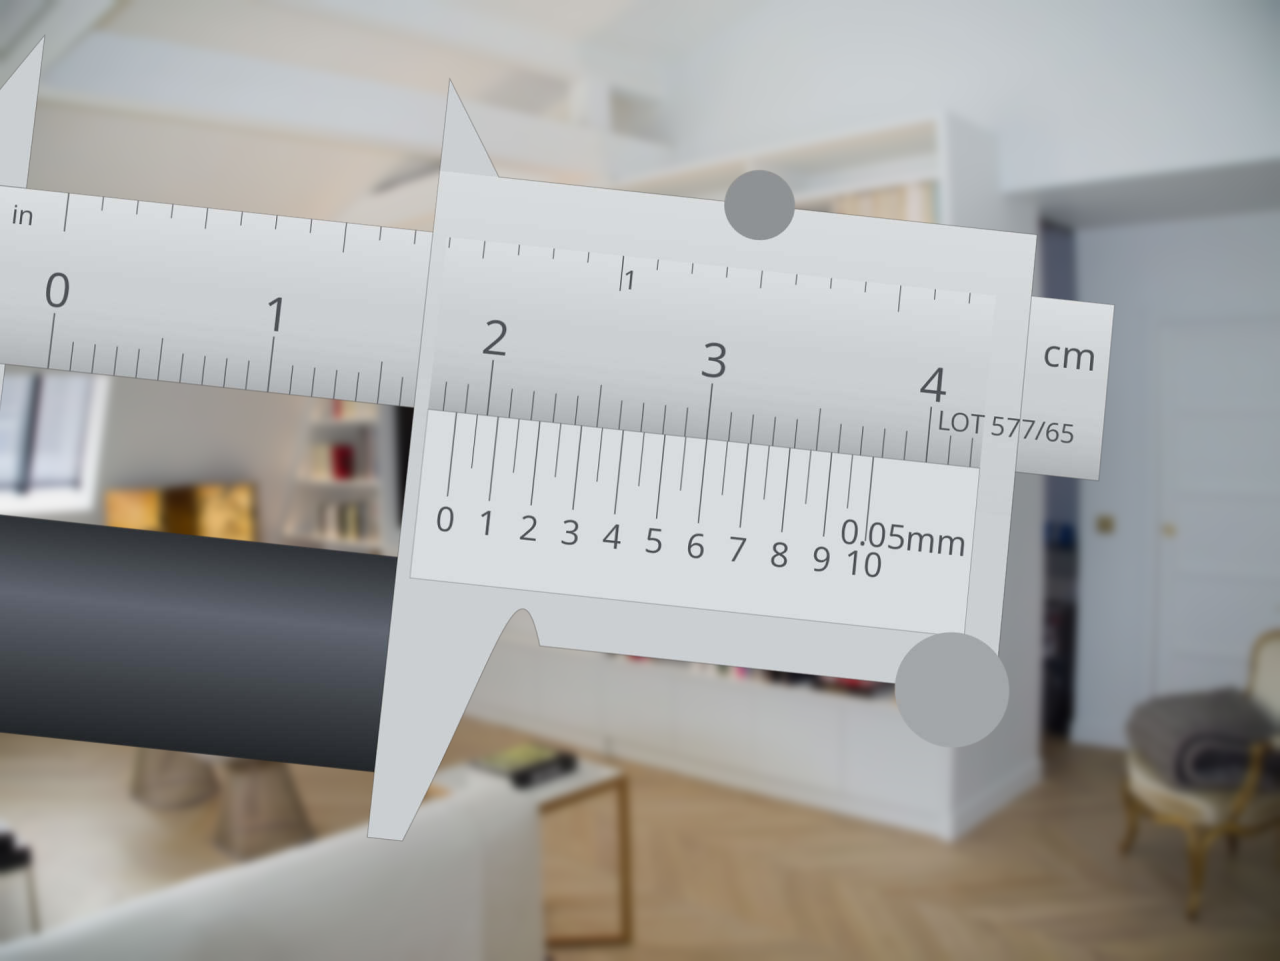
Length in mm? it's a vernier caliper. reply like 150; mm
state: 18.60; mm
